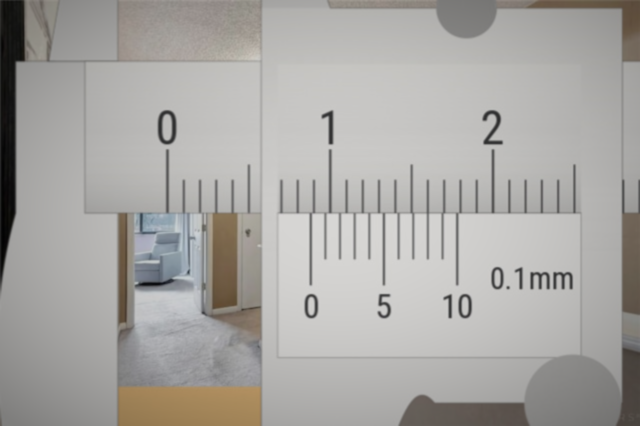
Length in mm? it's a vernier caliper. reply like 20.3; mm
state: 8.8; mm
